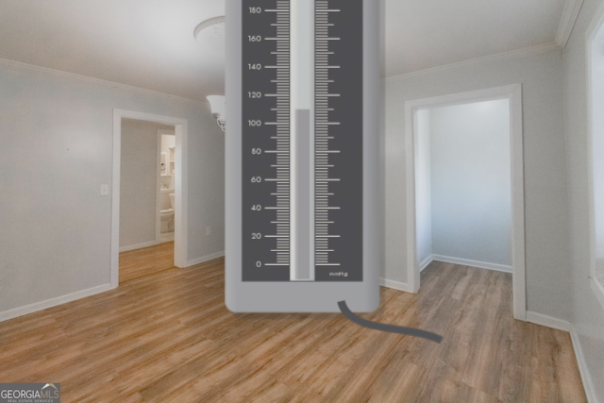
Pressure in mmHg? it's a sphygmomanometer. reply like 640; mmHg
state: 110; mmHg
